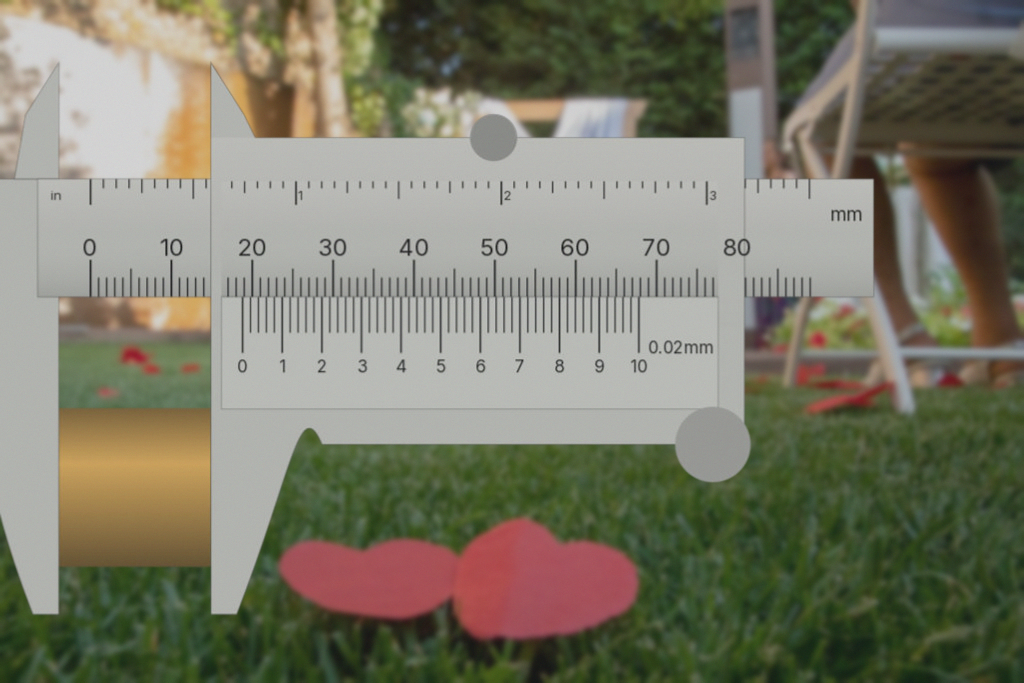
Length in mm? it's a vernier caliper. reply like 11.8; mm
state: 18.8; mm
